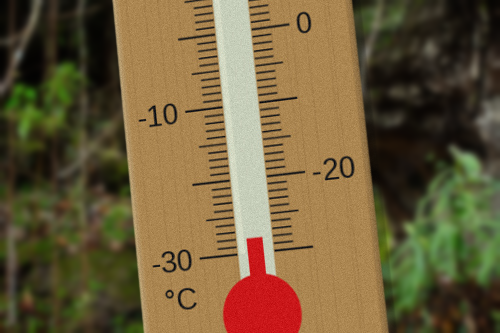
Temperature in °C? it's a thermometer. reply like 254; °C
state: -28; °C
